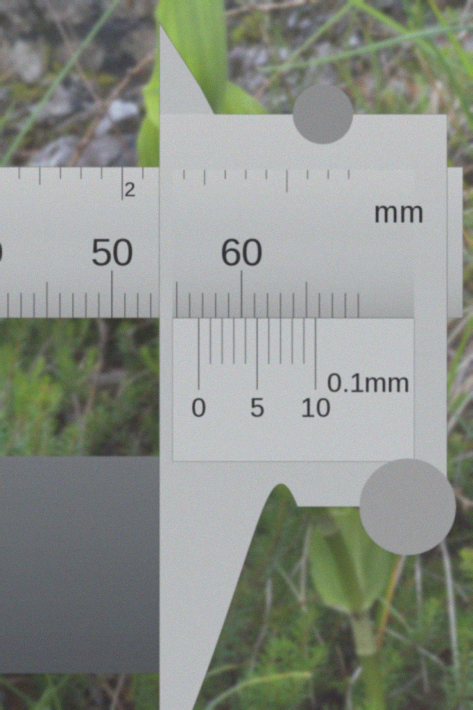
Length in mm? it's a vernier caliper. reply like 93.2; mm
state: 56.7; mm
